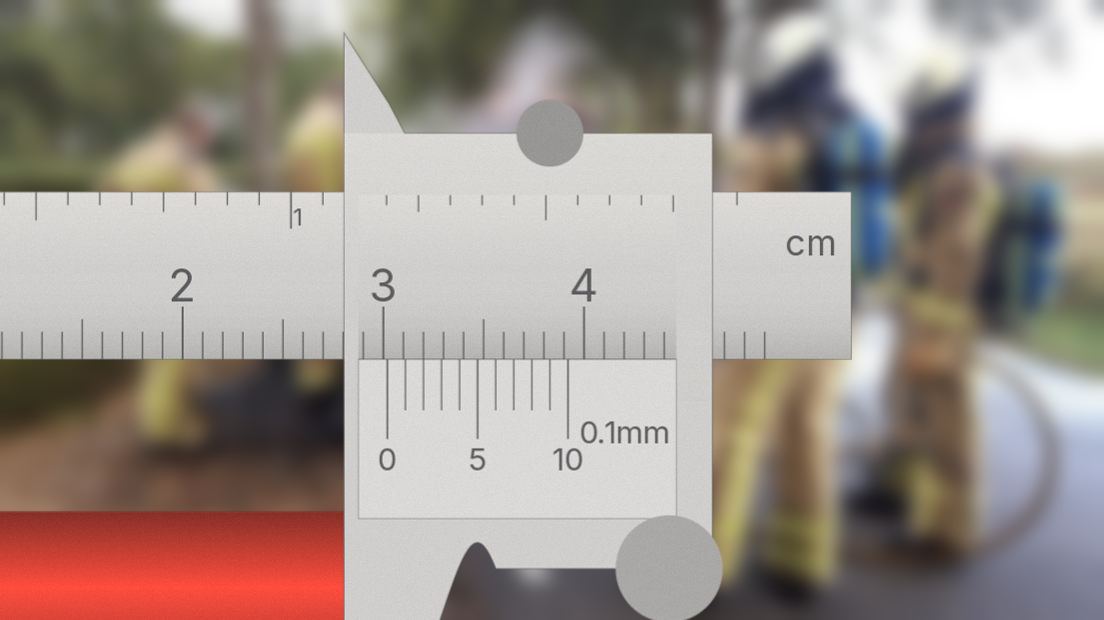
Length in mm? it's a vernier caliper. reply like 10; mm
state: 30.2; mm
